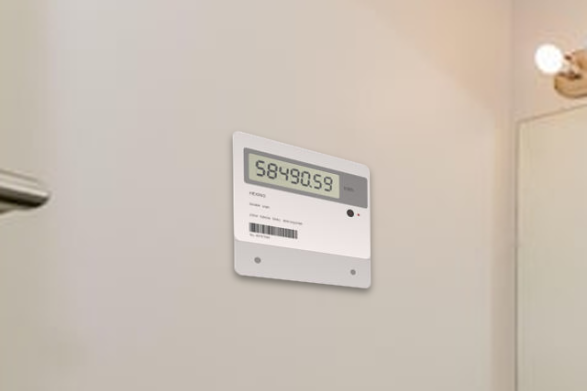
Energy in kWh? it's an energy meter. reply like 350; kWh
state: 58490.59; kWh
